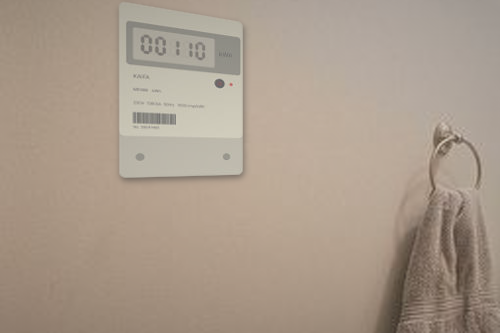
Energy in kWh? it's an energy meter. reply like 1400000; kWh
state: 110; kWh
